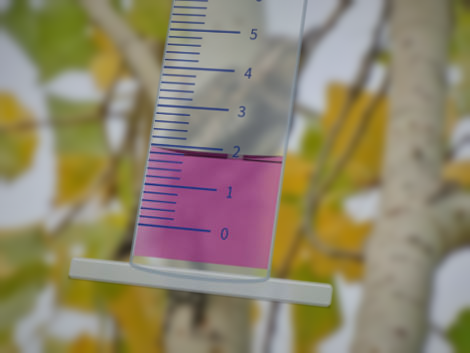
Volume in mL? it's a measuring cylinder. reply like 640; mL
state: 1.8; mL
